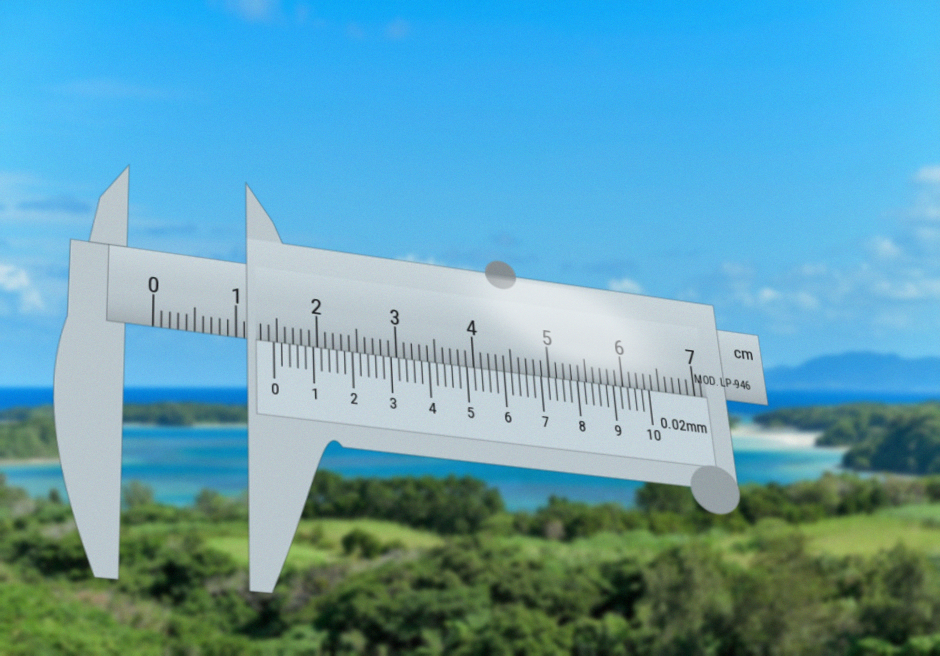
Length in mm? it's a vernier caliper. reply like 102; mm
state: 14.6; mm
